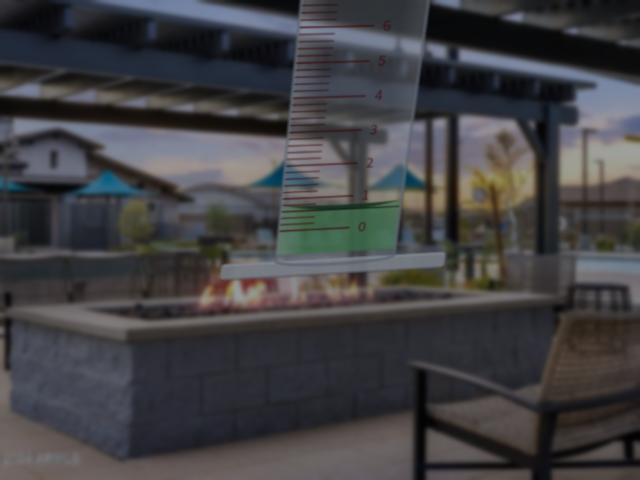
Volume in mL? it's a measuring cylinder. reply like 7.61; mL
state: 0.6; mL
